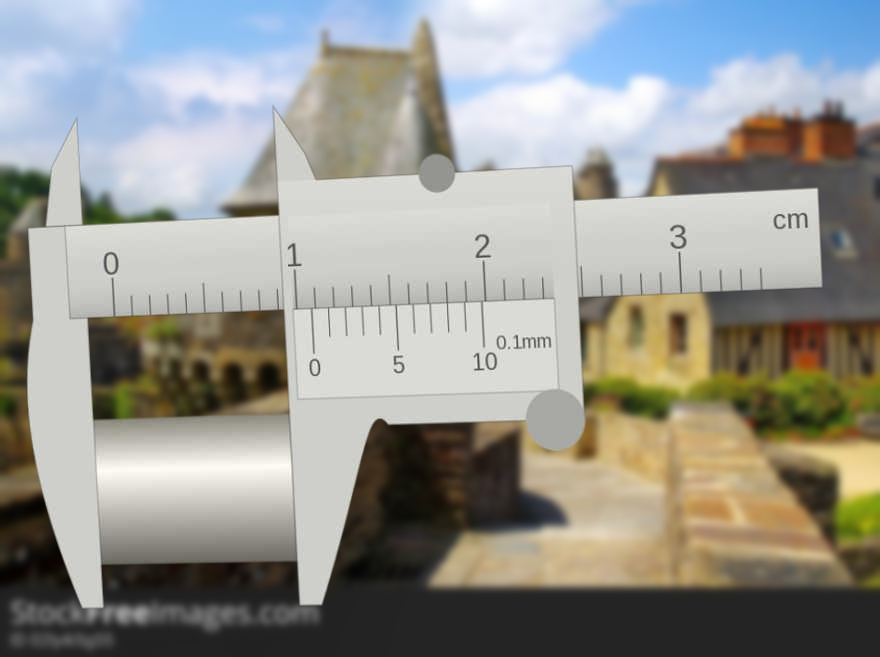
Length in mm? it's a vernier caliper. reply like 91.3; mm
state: 10.8; mm
